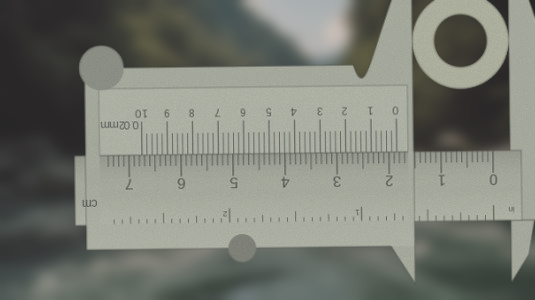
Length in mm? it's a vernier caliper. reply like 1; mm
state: 18.5; mm
